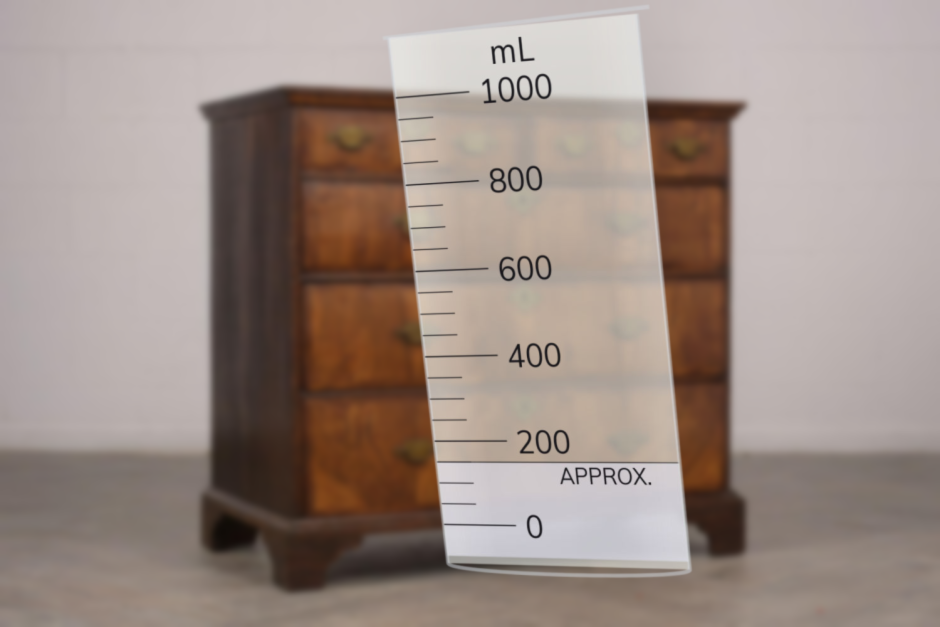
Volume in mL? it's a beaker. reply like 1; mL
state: 150; mL
